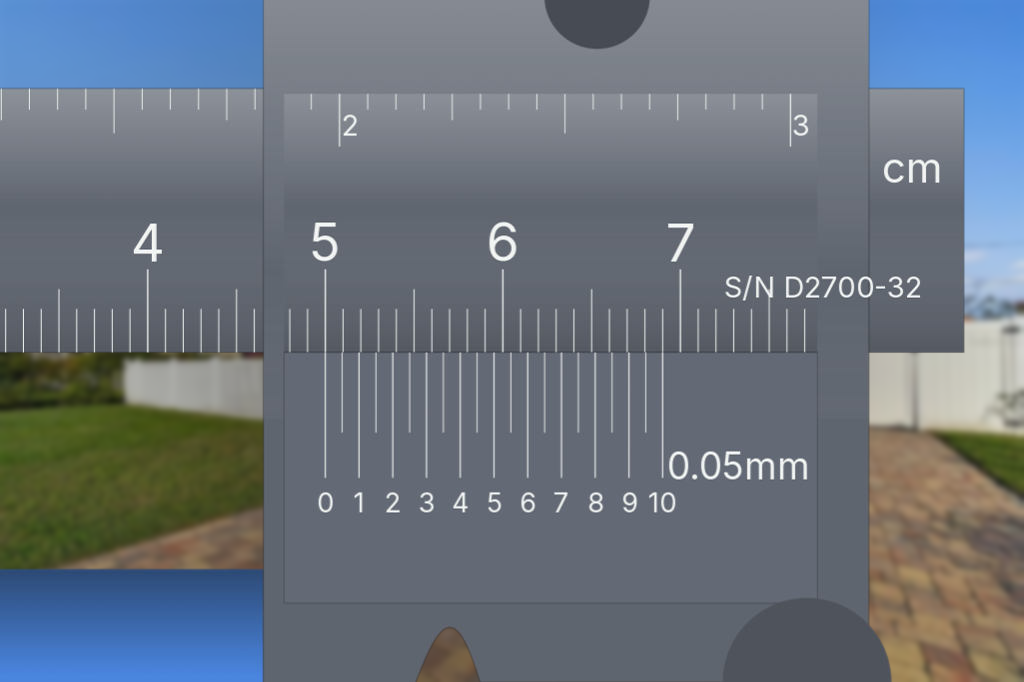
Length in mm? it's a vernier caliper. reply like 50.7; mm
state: 50.0; mm
